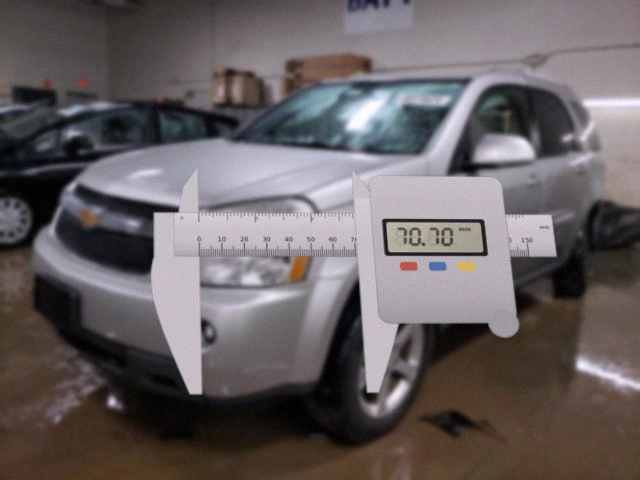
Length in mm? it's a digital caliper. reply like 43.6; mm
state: 70.70; mm
